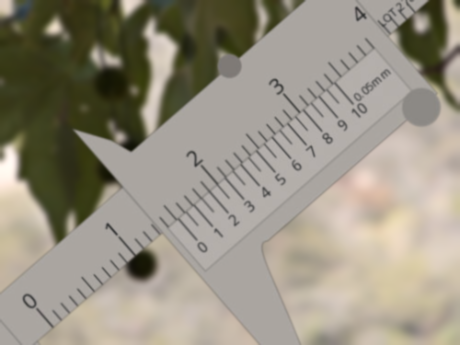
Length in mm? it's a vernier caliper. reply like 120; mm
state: 15.2; mm
